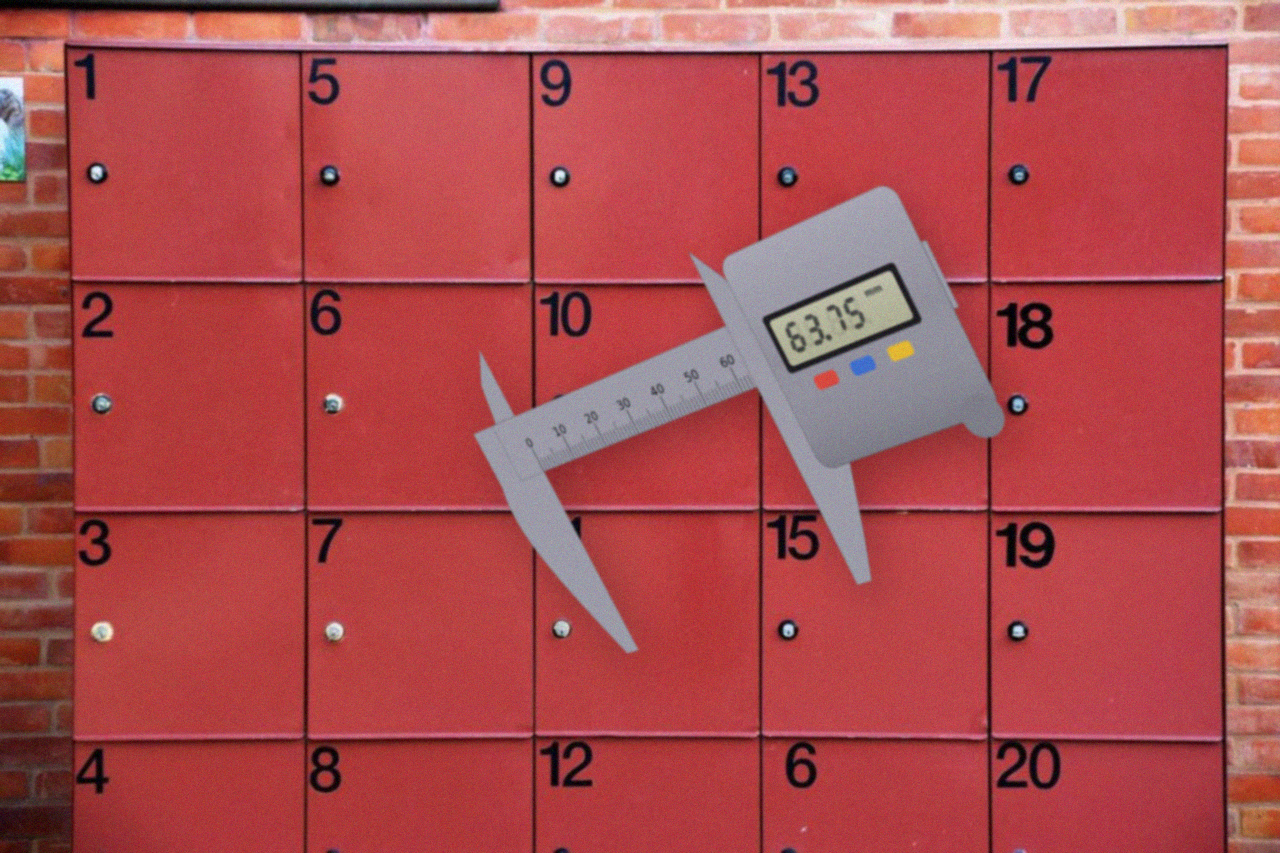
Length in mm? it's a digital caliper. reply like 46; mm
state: 63.75; mm
